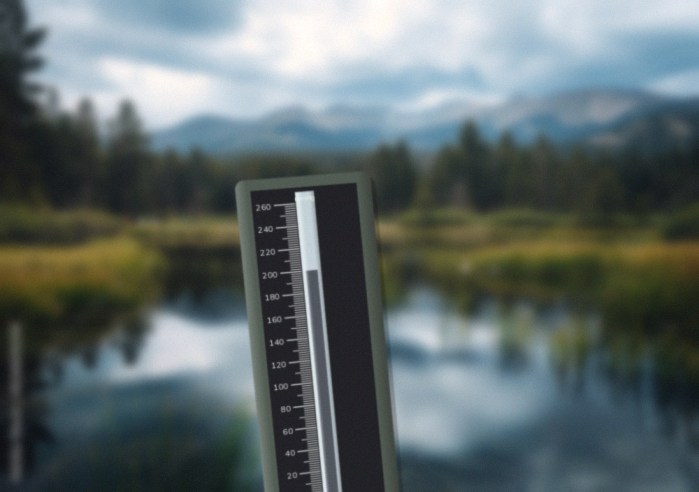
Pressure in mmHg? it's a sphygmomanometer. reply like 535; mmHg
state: 200; mmHg
